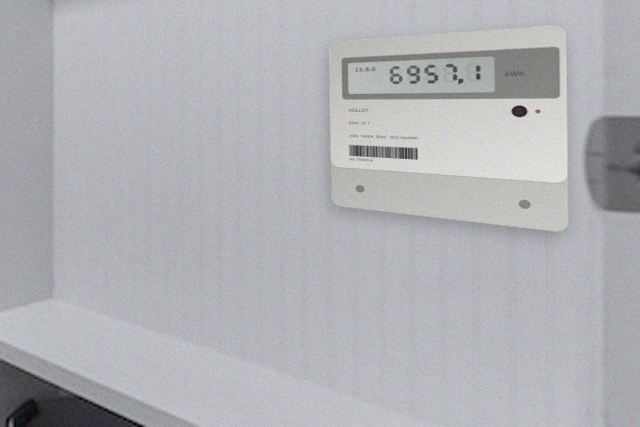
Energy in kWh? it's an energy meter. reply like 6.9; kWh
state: 6957.1; kWh
